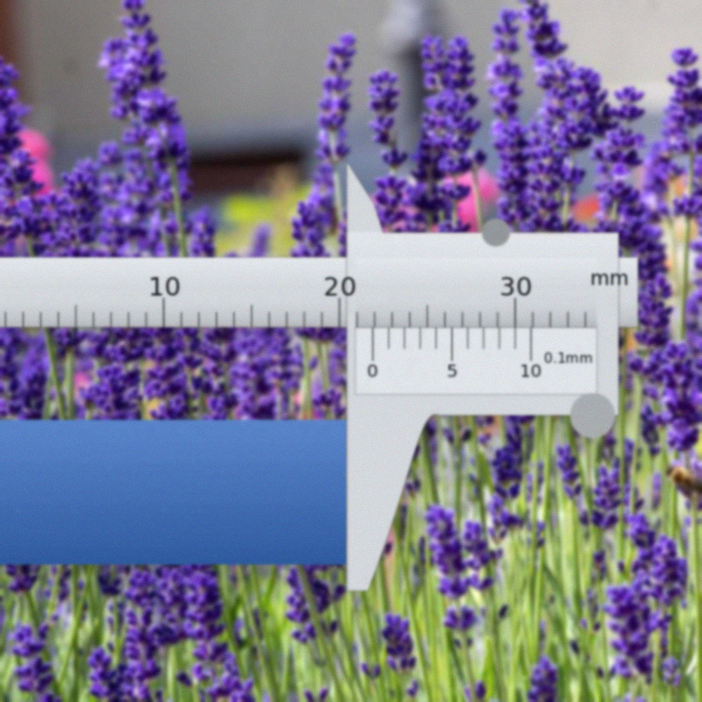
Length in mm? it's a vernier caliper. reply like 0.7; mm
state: 21.9; mm
